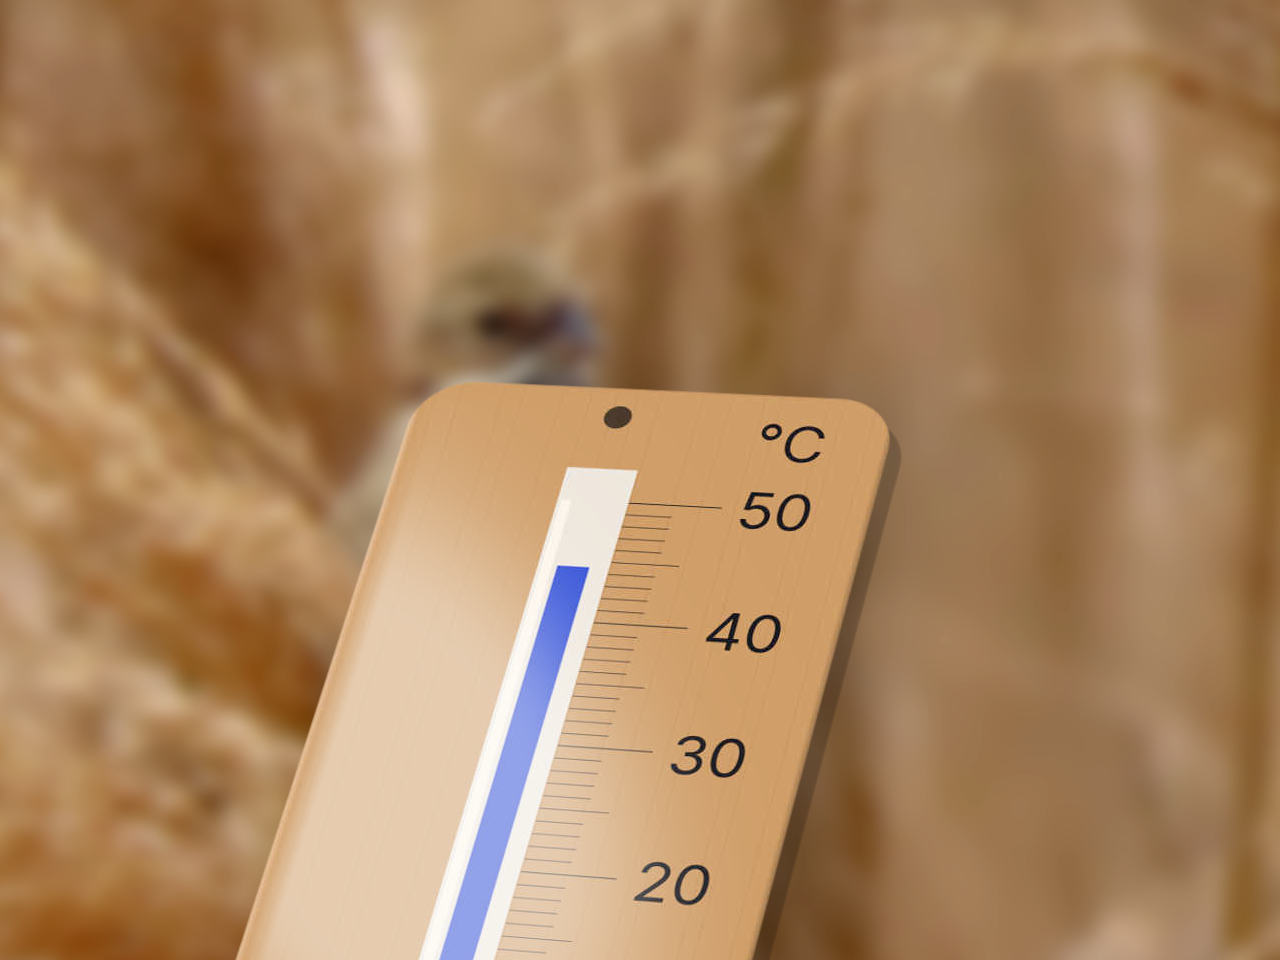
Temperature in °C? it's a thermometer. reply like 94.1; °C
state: 44.5; °C
